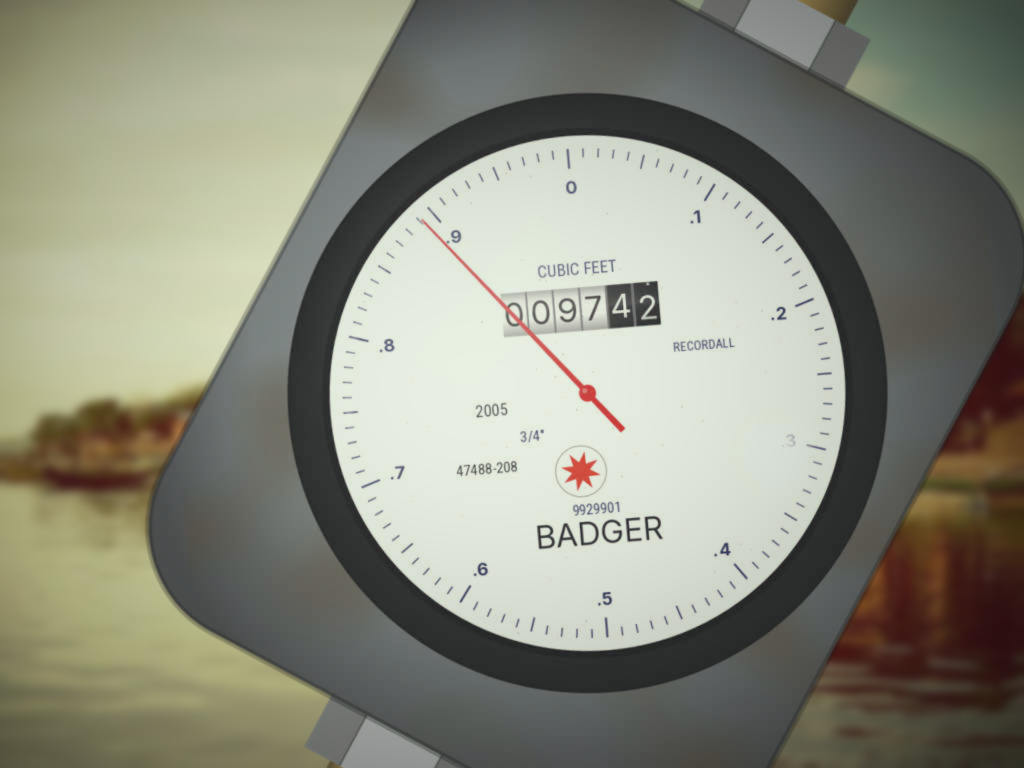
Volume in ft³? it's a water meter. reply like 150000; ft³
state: 9741.89; ft³
